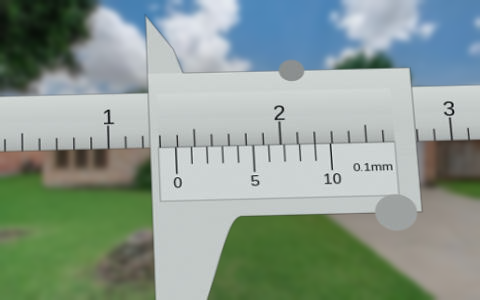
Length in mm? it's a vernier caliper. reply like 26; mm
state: 13.9; mm
